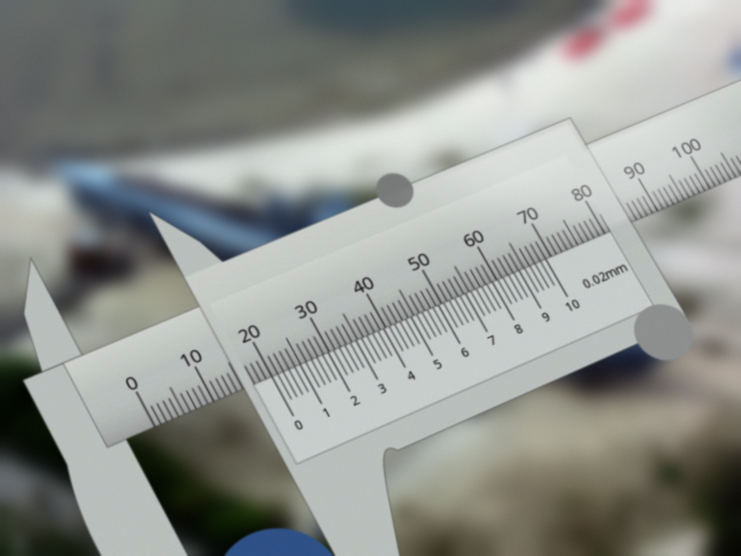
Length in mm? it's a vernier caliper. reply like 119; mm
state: 20.0; mm
